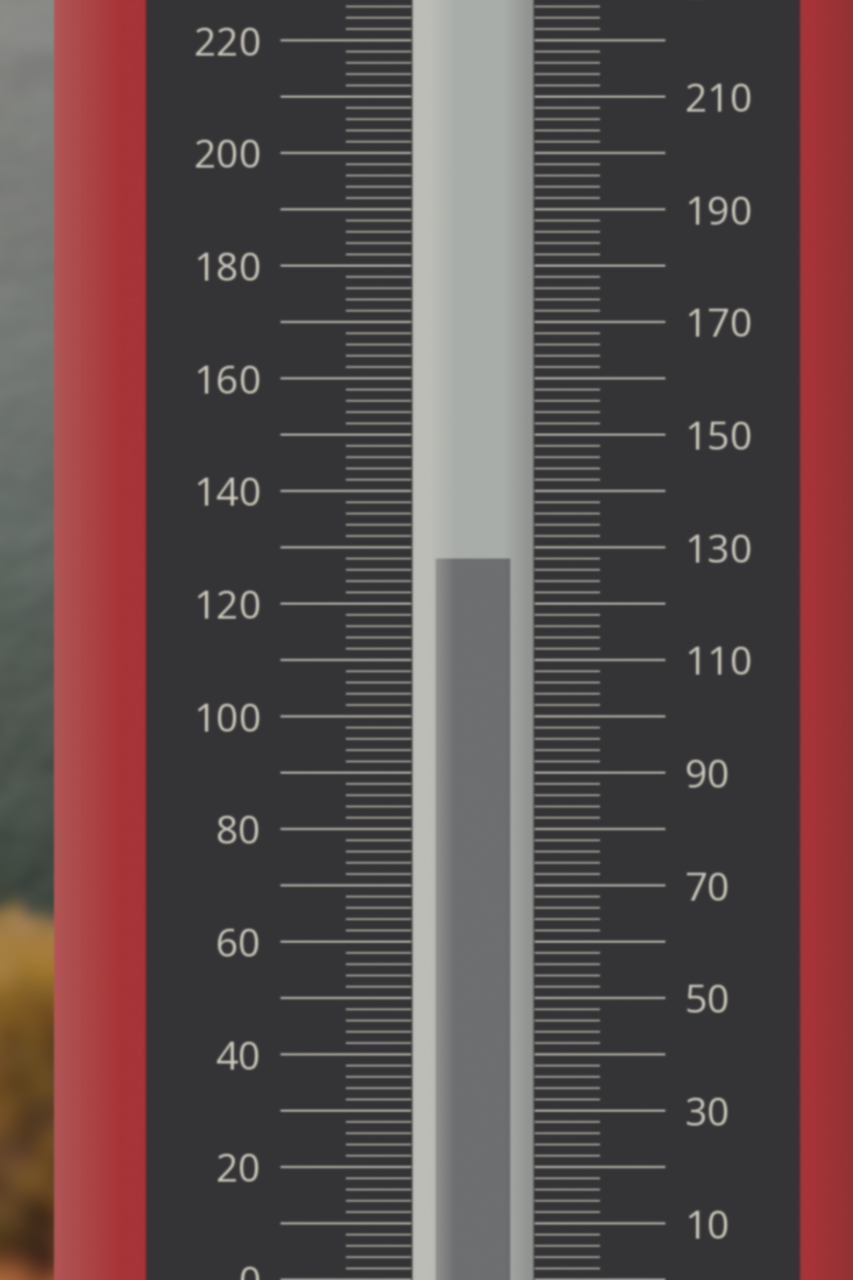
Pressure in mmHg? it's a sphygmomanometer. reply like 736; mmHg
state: 128; mmHg
